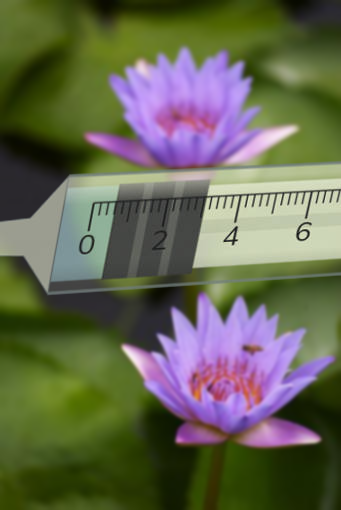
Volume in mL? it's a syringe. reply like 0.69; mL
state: 0.6; mL
